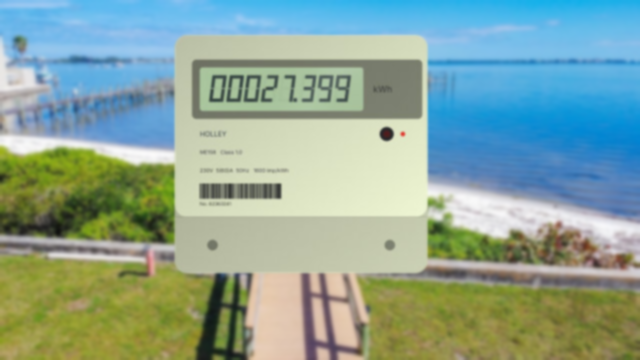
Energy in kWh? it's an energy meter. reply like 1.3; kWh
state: 27.399; kWh
